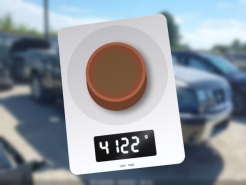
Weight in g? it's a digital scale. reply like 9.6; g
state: 4122; g
